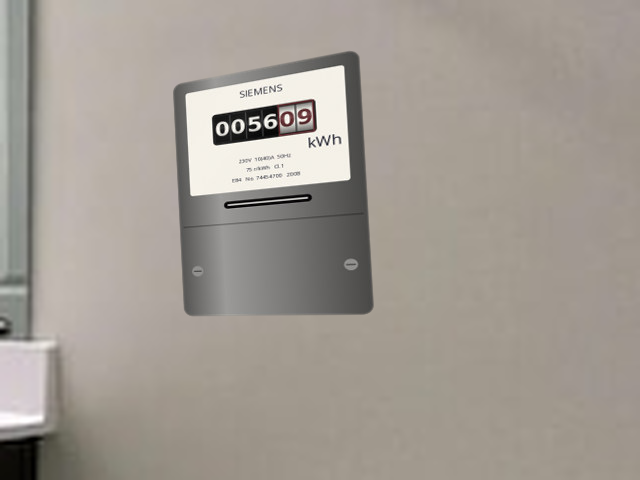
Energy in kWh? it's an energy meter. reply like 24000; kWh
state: 56.09; kWh
